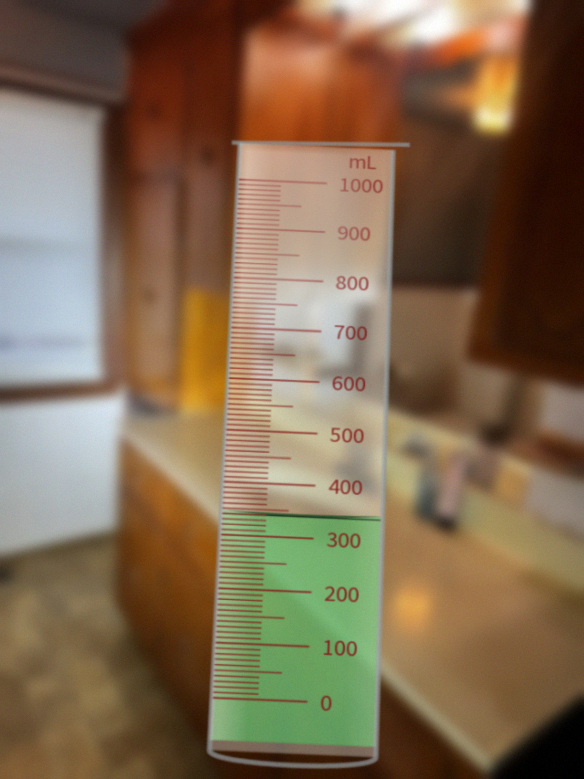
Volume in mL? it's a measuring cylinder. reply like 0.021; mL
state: 340; mL
